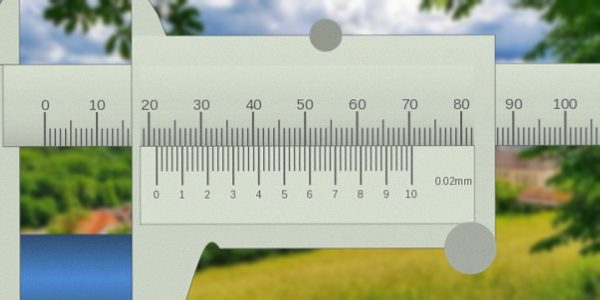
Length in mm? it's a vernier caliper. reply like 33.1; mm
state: 21.5; mm
